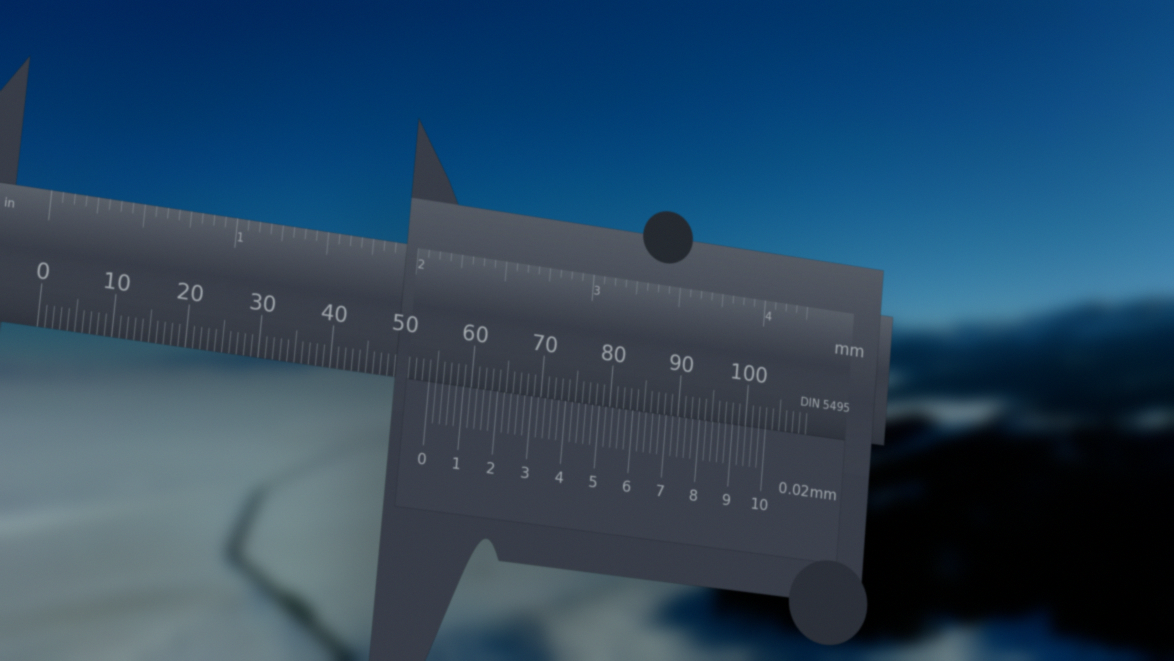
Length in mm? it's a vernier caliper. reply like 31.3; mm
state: 54.0; mm
